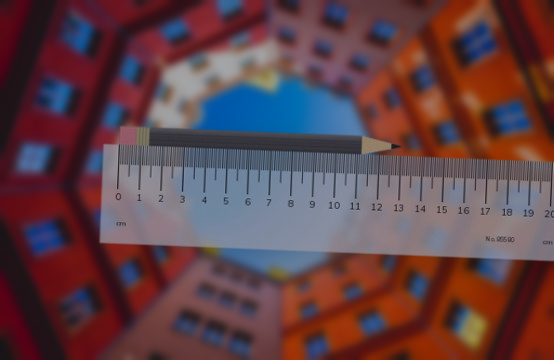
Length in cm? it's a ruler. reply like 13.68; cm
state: 13; cm
